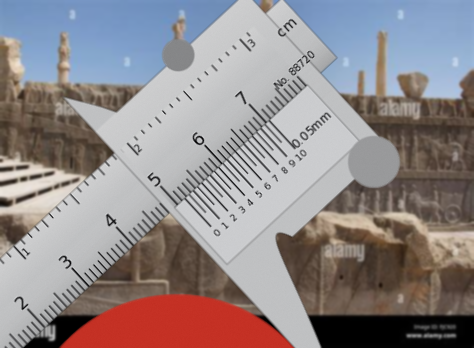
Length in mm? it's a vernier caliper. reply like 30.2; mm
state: 51.6; mm
